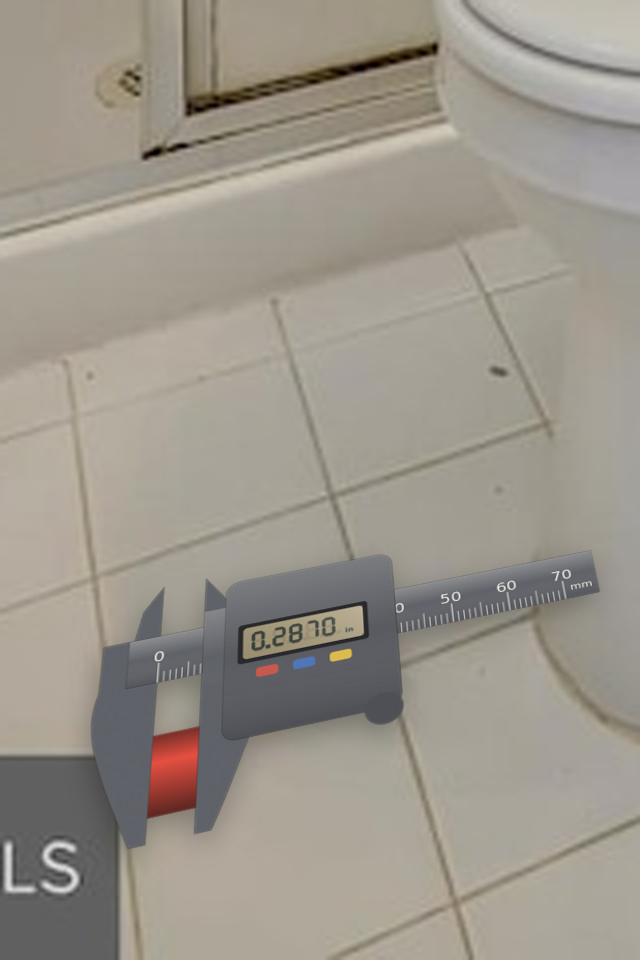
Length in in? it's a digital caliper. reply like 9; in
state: 0.2870; in
